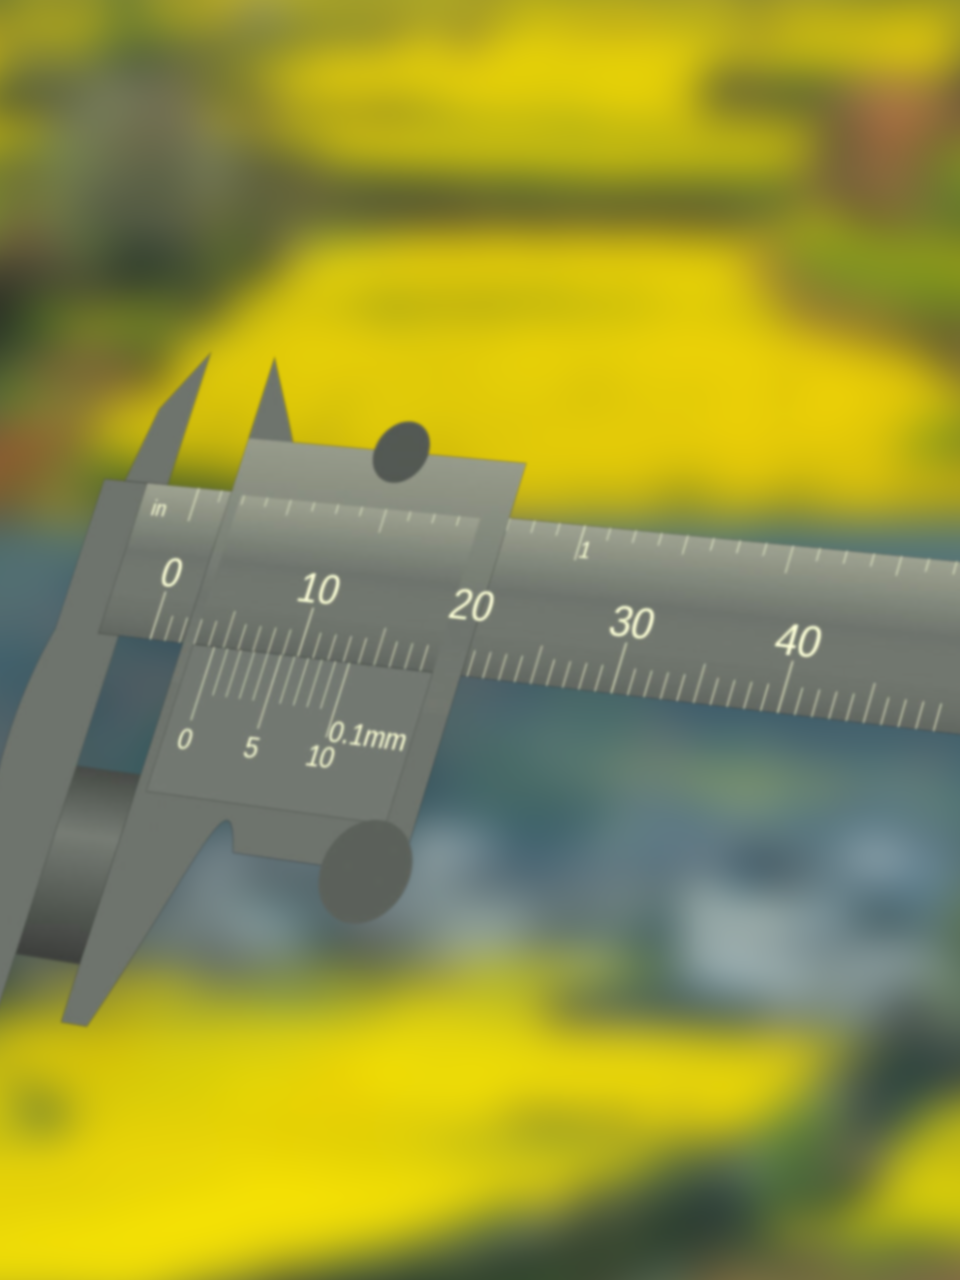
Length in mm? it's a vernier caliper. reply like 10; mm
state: 4.4; mm
